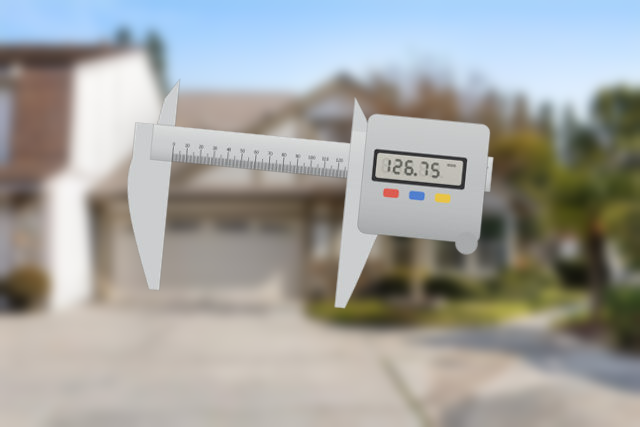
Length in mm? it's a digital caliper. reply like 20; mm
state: 126.75; mm
